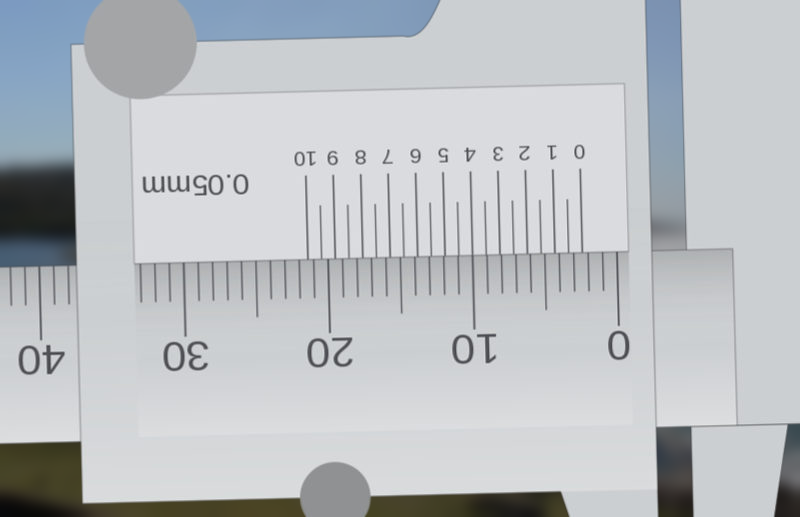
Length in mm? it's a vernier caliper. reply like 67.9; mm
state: 2.4; mm
